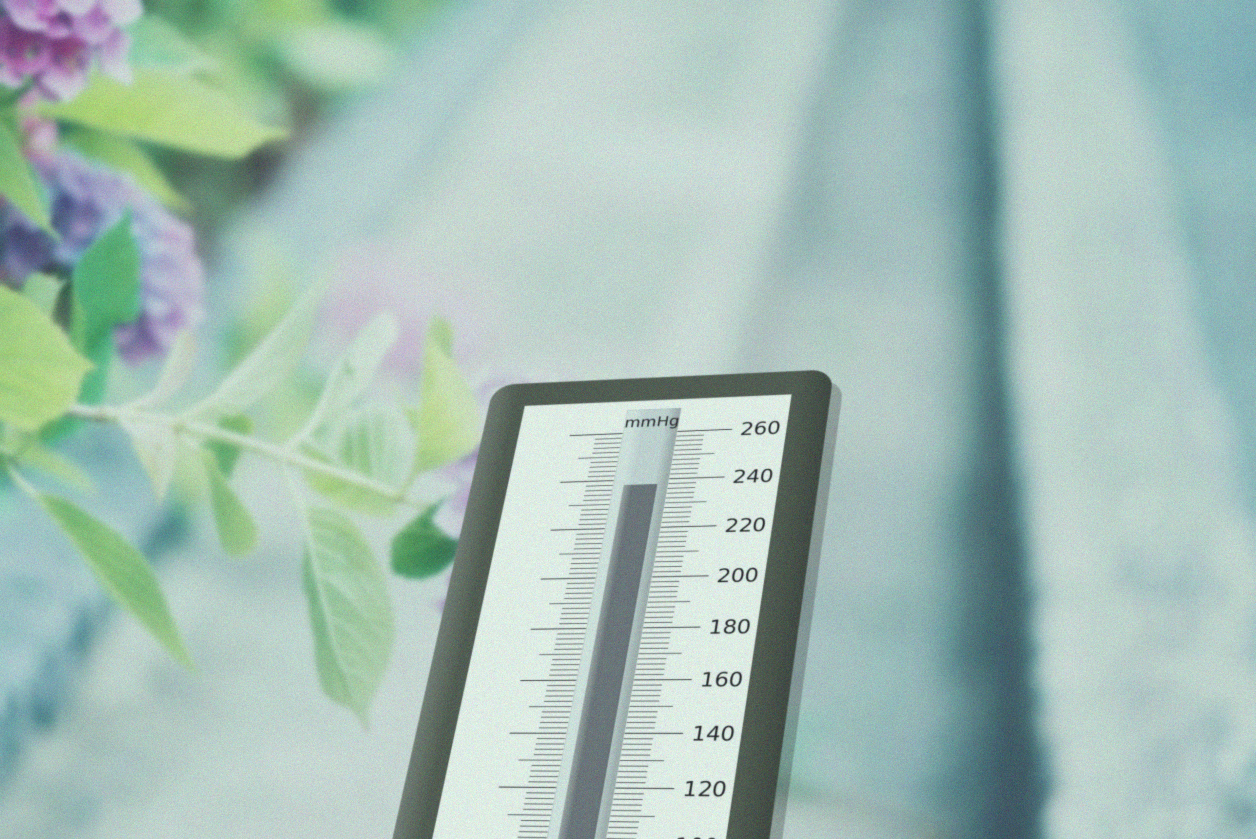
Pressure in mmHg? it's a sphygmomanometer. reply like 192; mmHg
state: 238; mmHg
